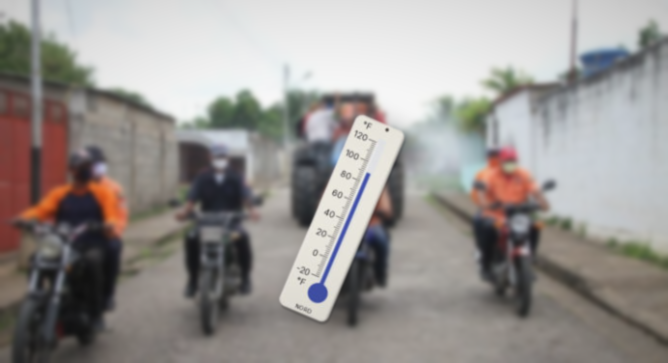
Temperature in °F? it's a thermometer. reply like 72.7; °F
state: 90; °F
